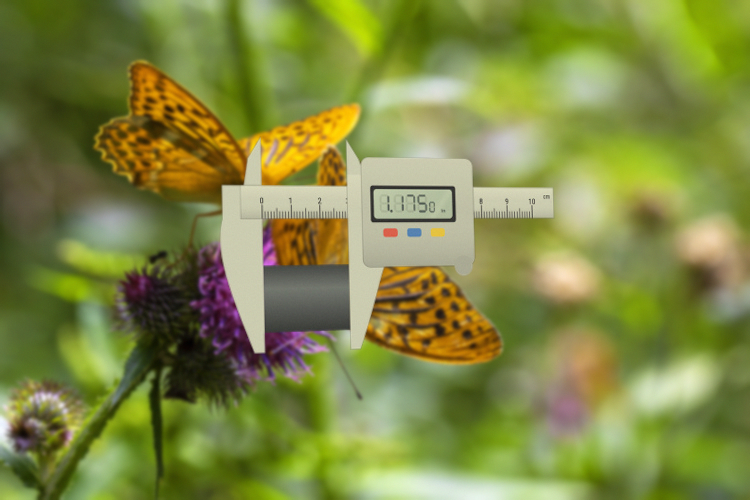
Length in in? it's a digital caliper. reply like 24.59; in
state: 1.1750; in
